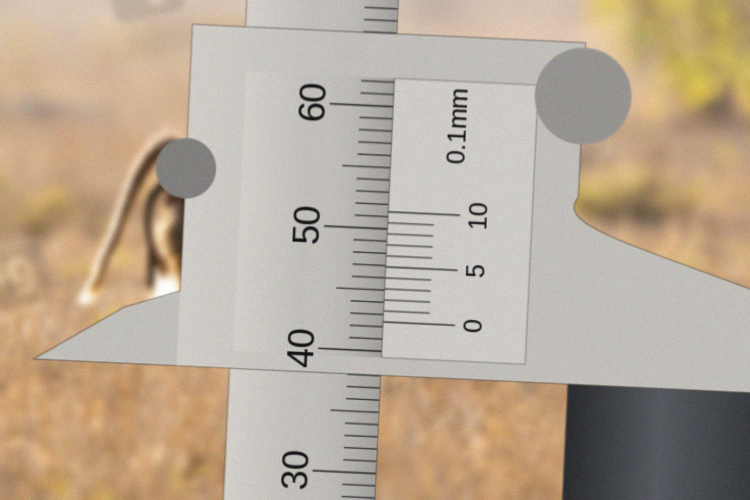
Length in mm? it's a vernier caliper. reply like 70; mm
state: 42.4; mm
